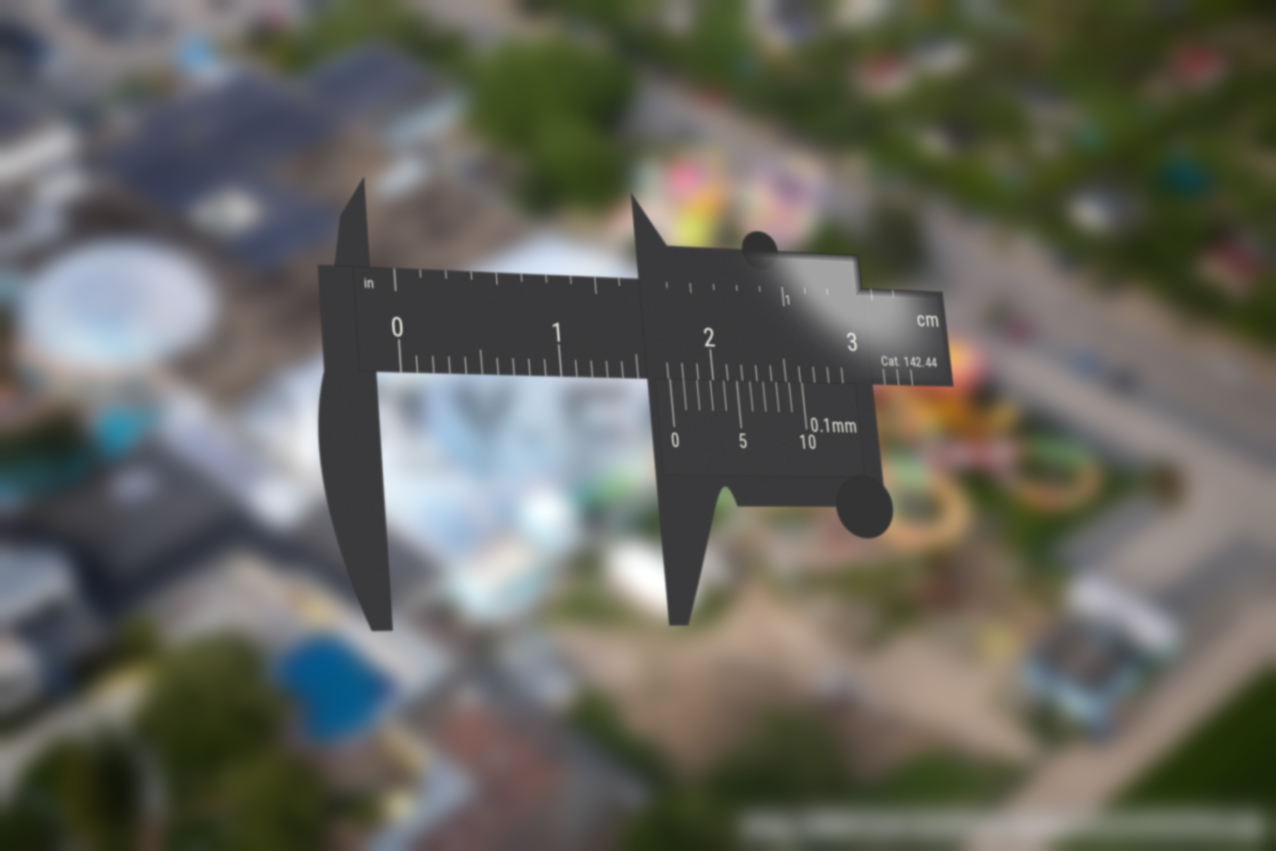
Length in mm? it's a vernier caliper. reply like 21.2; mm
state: 17.1; mm
